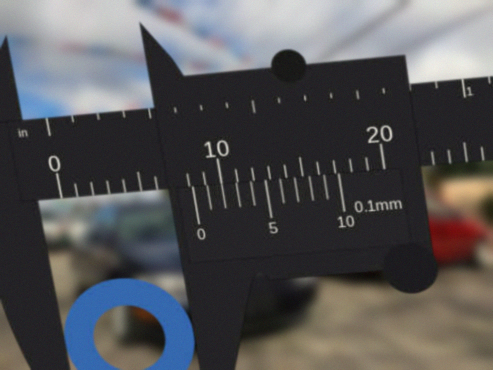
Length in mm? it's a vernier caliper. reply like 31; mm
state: 8.2; mm
